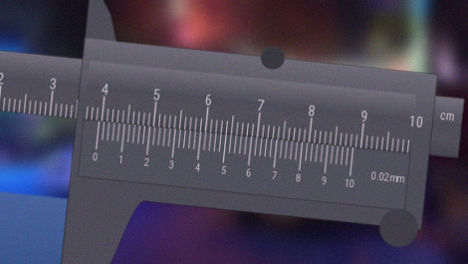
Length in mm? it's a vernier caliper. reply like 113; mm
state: 39.5; mm
